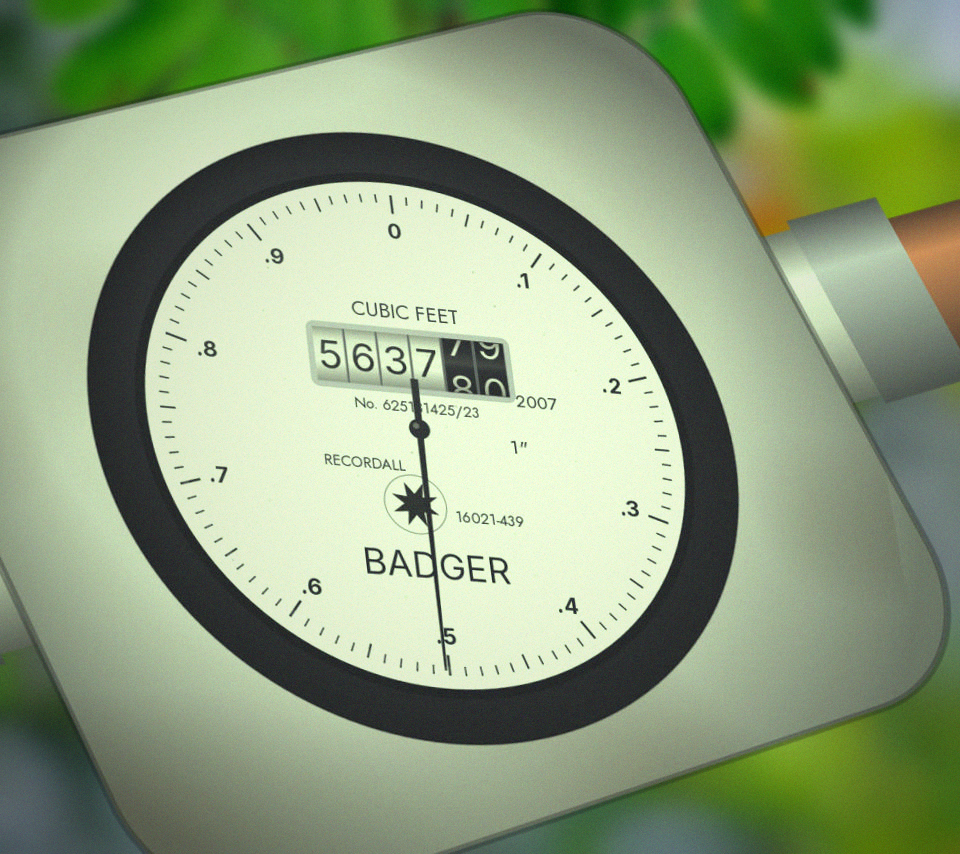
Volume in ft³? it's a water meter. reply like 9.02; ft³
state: 563779.50; ft³
